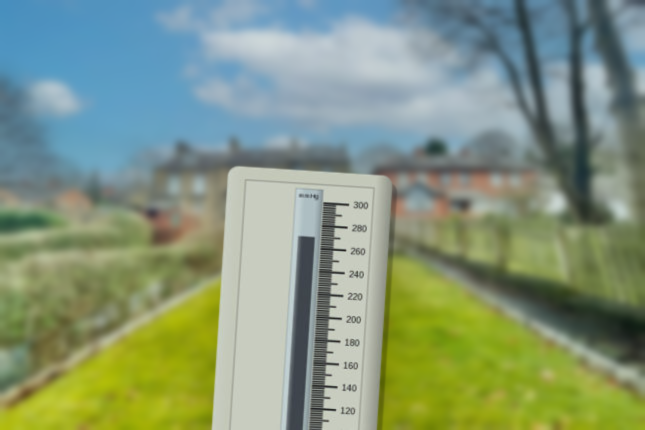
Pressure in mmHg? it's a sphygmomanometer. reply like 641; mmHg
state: 270; mmHg
